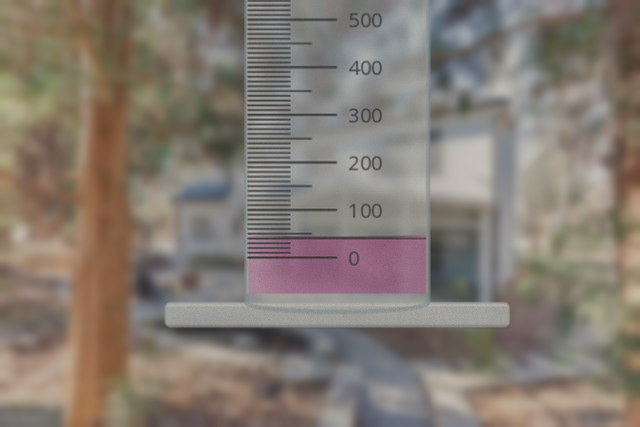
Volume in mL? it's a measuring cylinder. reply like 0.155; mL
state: 40; mL
